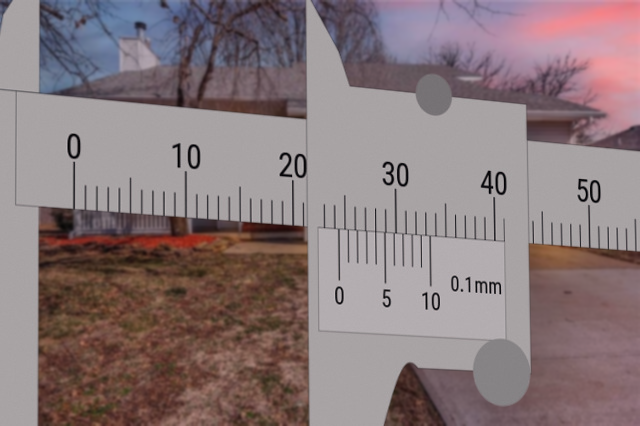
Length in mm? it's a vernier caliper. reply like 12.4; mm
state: 24.4; mm
